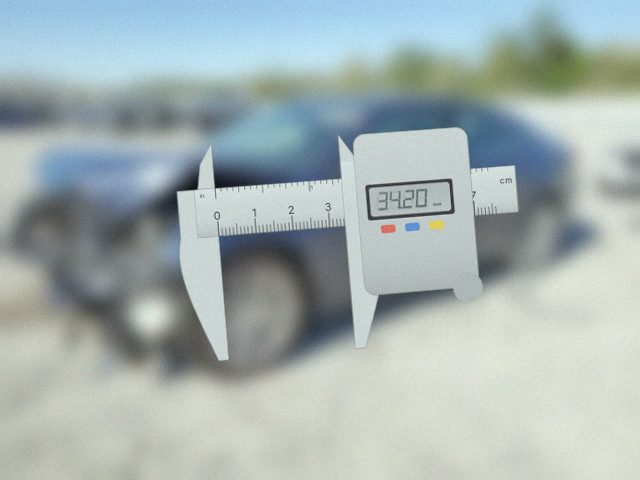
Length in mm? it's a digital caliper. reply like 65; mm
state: 34.20; mm
